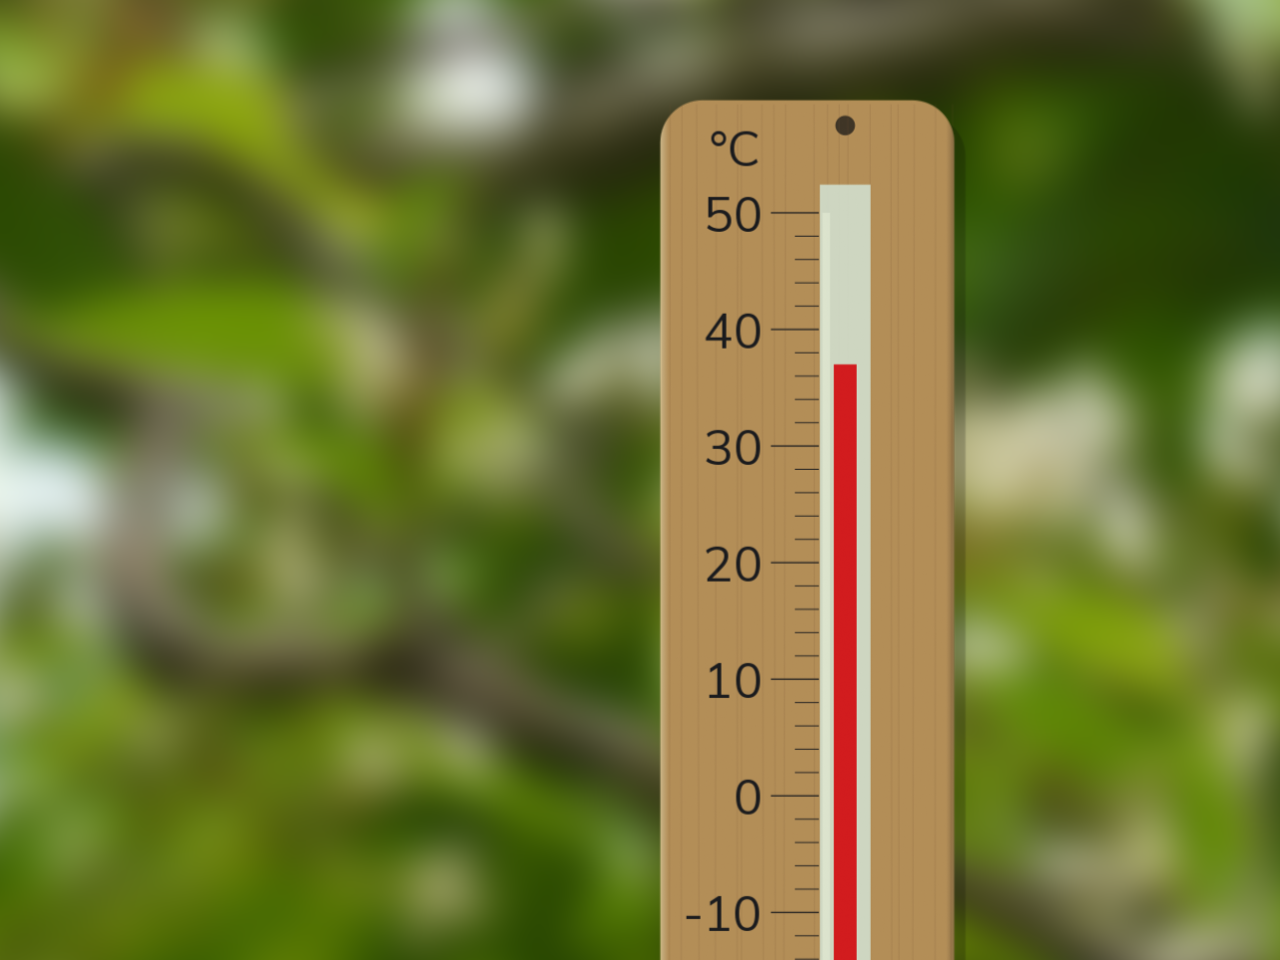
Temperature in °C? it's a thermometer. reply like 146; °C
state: 37; °C
